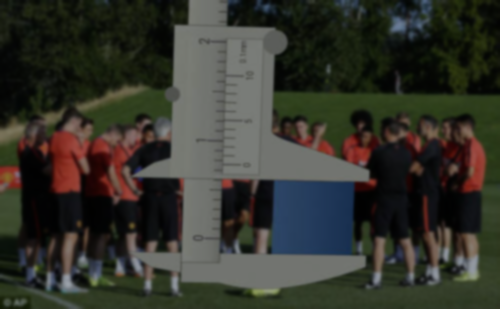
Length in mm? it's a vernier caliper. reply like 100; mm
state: 7.6; mm
